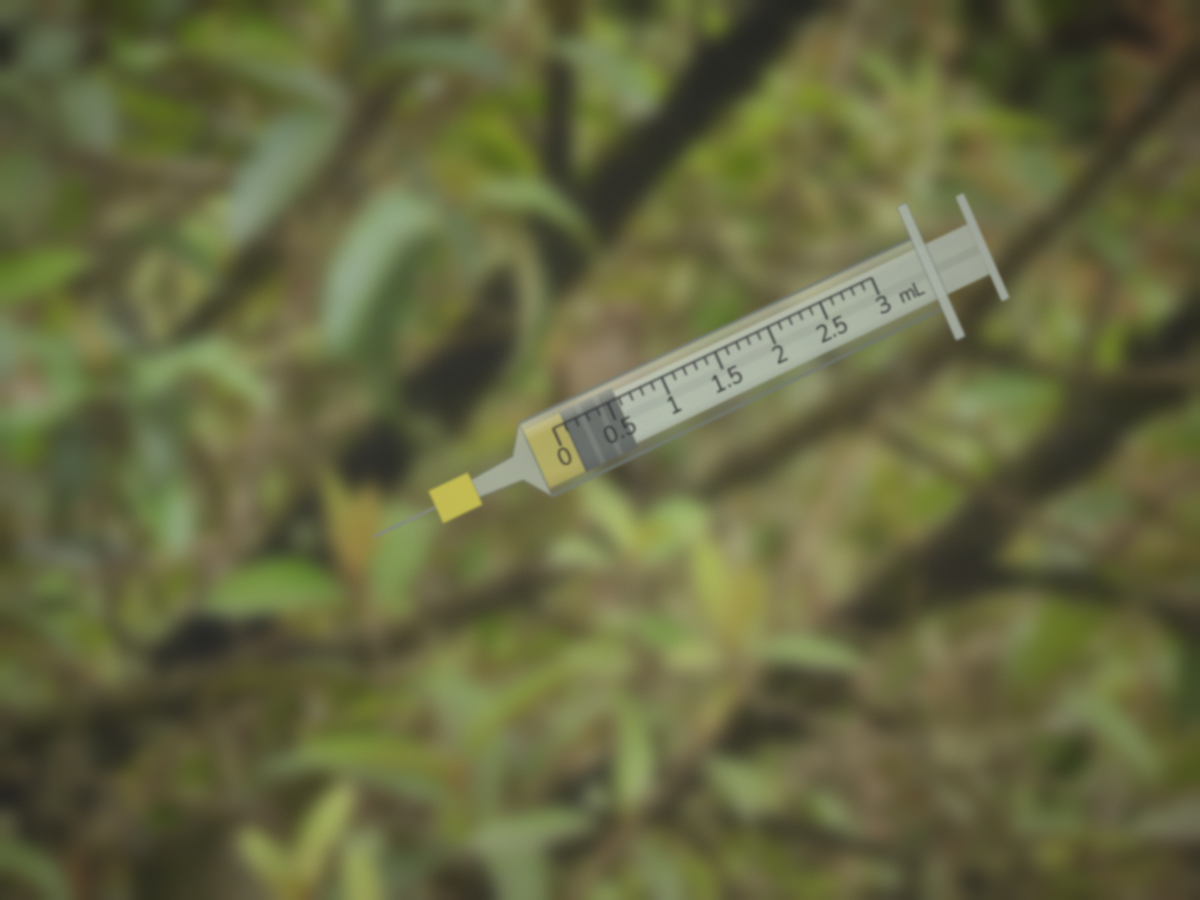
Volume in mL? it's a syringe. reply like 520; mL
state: 0.1; mL
